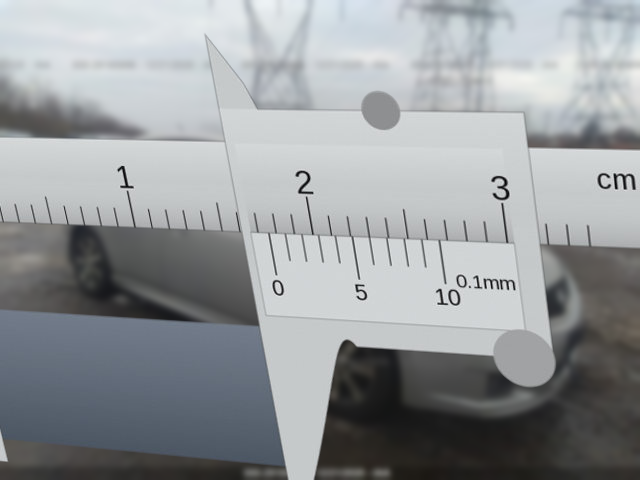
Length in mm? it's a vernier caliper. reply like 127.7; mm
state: 17.6; mm
